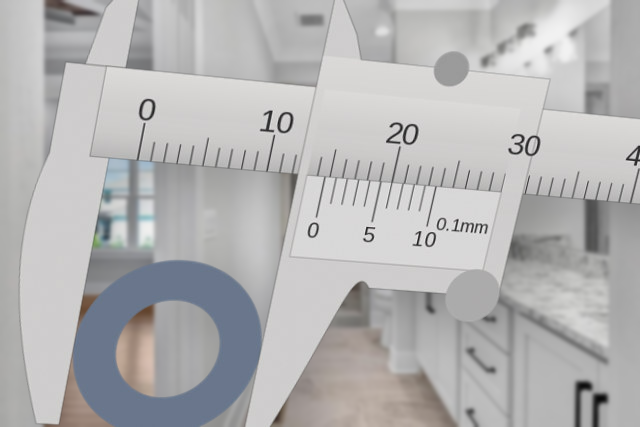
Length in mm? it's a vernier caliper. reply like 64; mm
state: 14.6; mm
